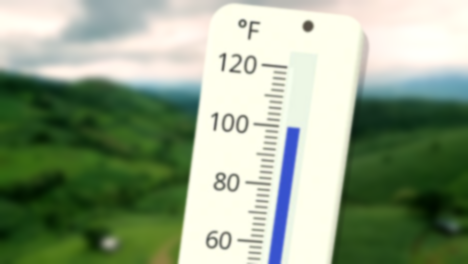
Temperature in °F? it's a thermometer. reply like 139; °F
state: 100; °F
